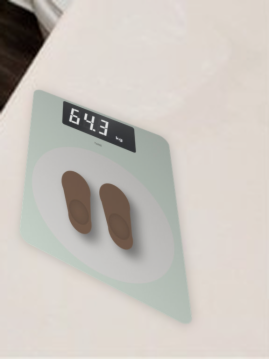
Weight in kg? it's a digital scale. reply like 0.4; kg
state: 64.3; kg
